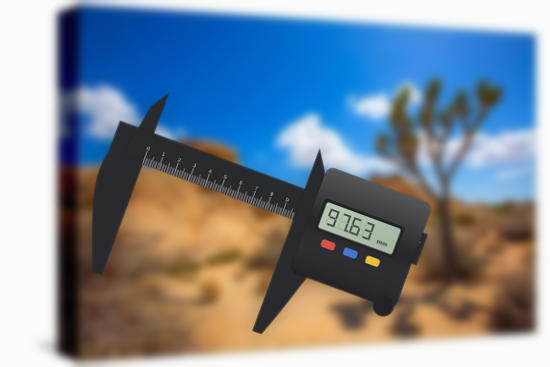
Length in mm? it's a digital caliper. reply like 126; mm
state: 97.63; mm
